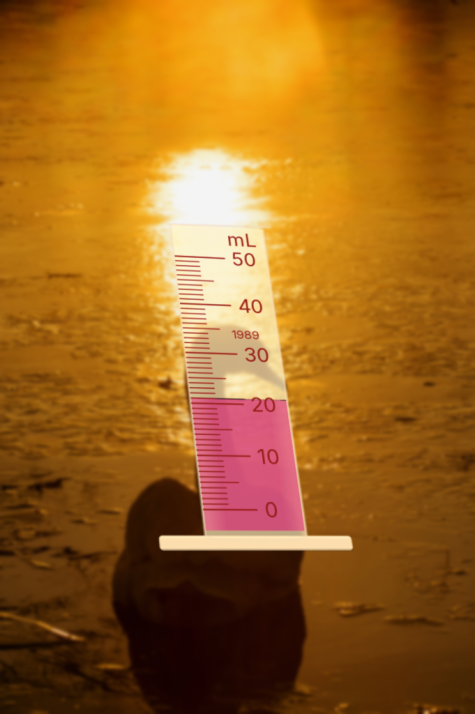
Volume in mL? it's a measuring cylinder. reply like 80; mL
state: 21; mL
